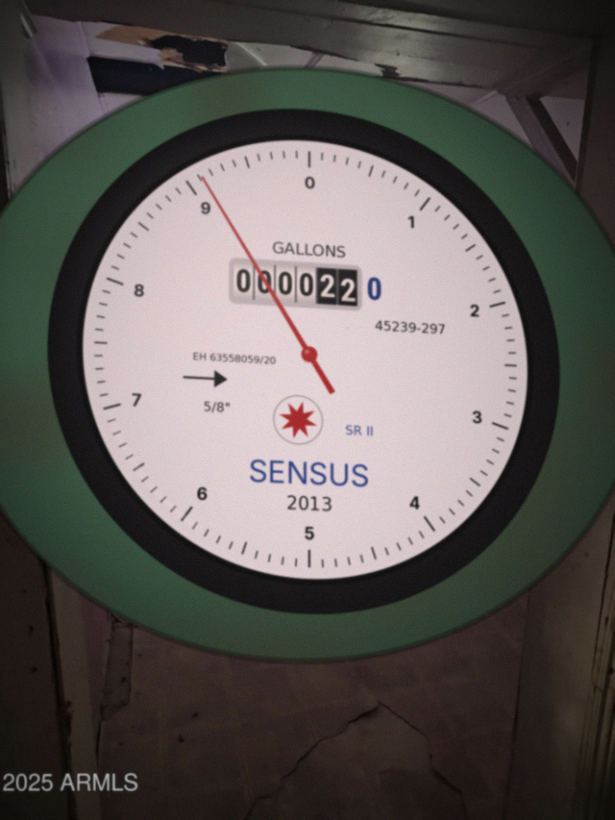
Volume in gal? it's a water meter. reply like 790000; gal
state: 219.1; gal
